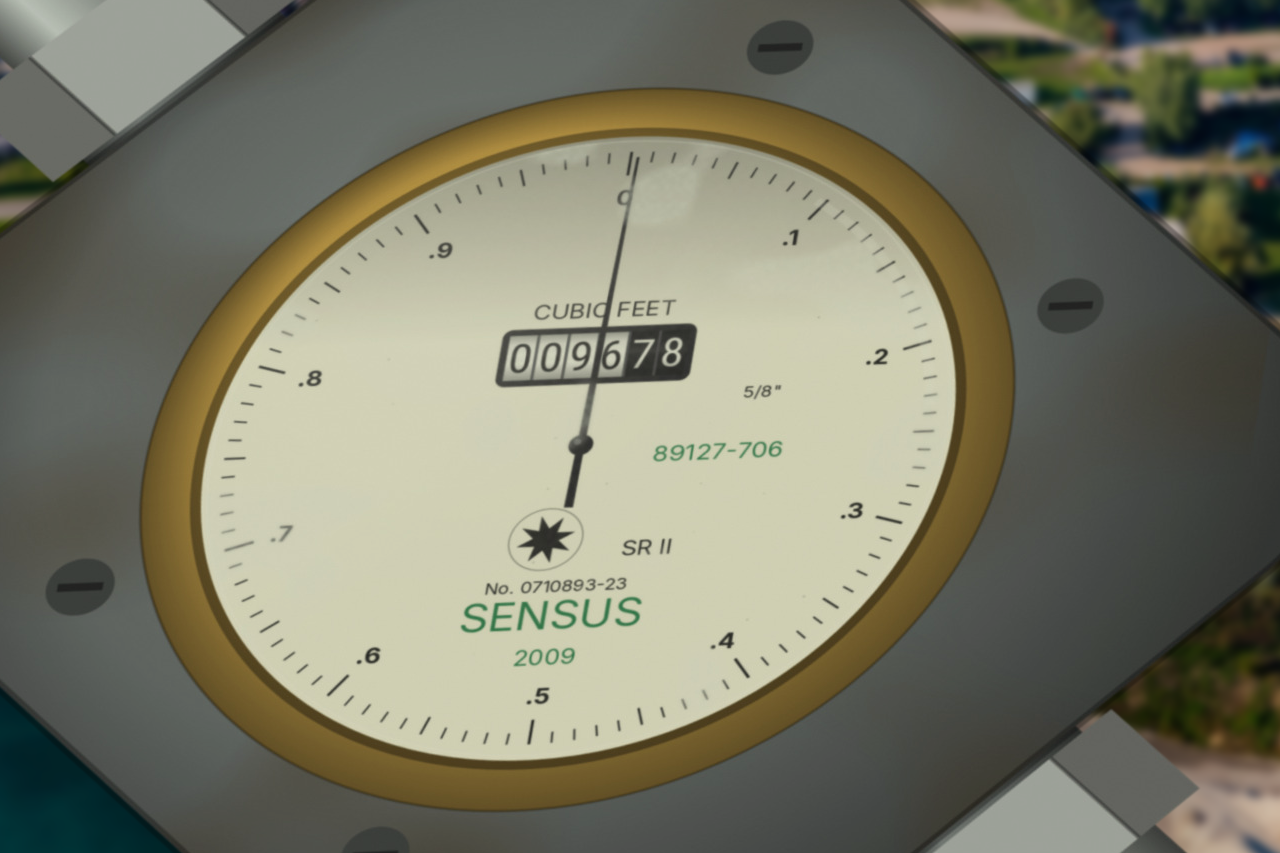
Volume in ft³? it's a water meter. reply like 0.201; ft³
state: 9678.00; ft³
